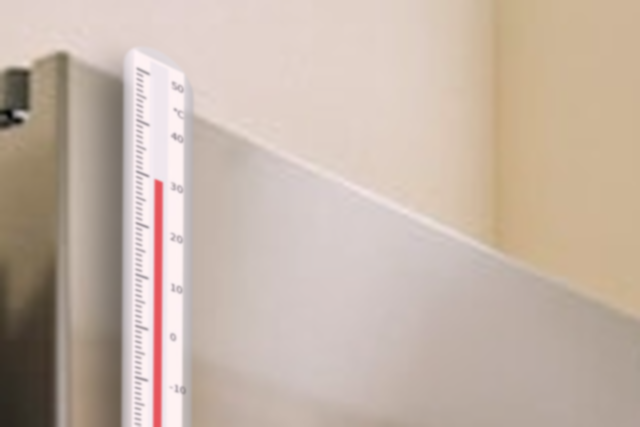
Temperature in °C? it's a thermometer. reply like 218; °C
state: 30; °C
